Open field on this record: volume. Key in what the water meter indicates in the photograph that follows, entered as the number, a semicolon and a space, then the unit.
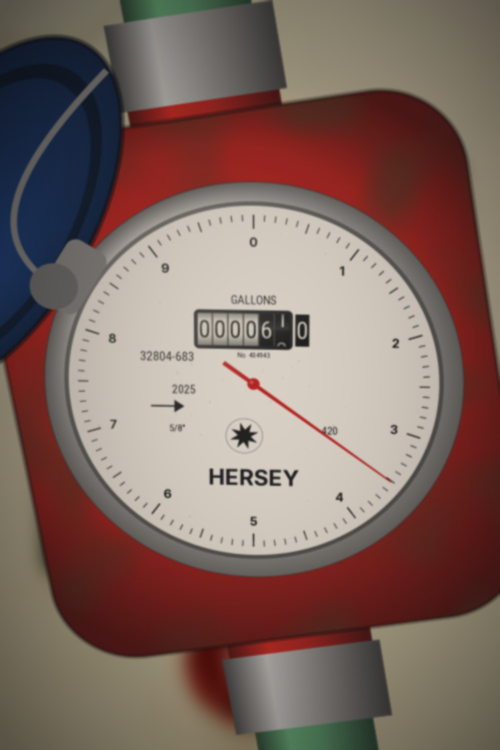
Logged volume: 613.5; gal
